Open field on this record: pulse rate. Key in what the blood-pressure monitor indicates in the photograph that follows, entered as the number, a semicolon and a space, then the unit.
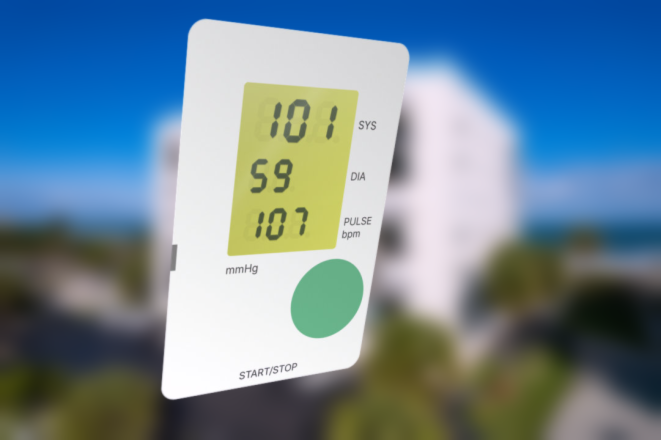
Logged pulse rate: 107; bpm
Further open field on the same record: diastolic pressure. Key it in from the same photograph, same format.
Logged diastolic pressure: 59; mmHg
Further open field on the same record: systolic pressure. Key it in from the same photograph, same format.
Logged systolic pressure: 101; mmHg
